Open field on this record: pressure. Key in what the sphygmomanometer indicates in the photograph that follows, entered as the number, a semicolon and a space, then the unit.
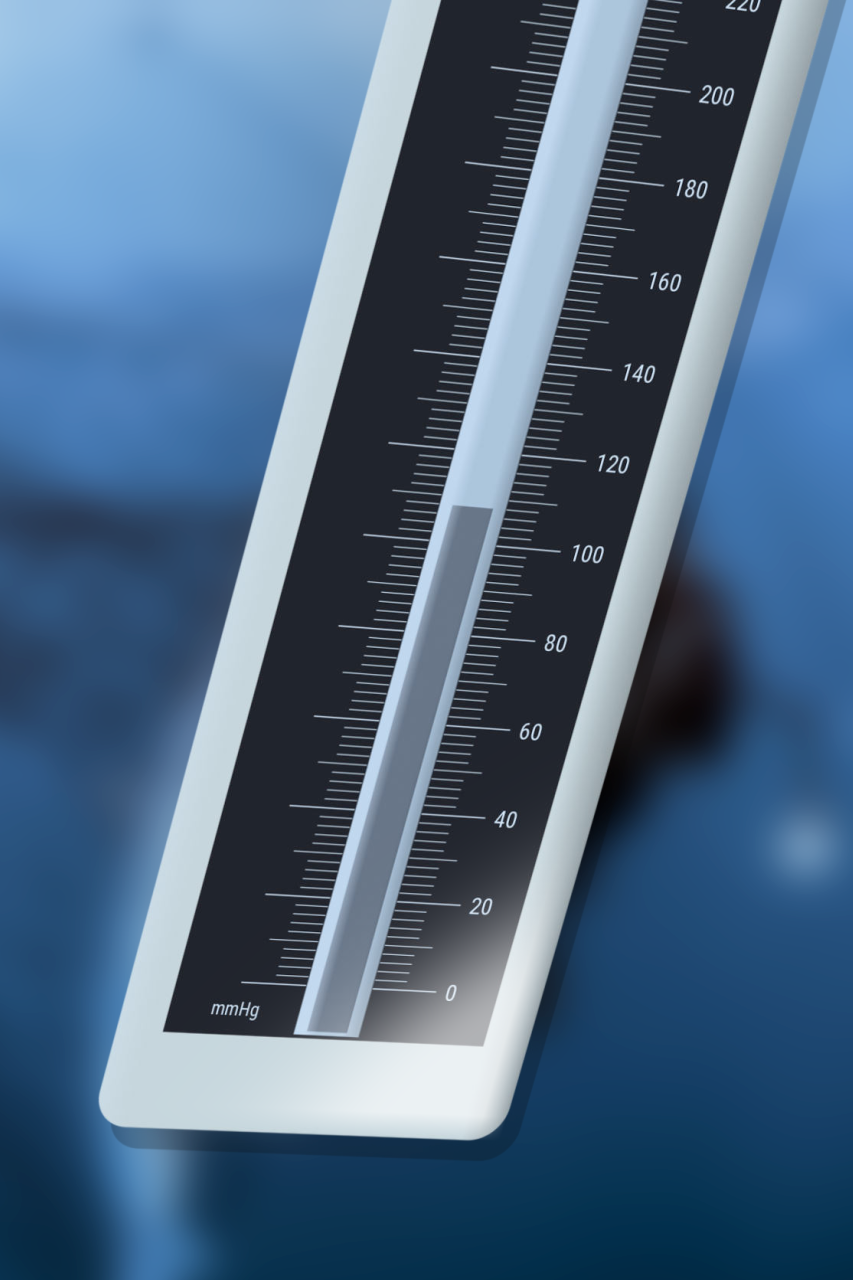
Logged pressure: 108; mmHg
